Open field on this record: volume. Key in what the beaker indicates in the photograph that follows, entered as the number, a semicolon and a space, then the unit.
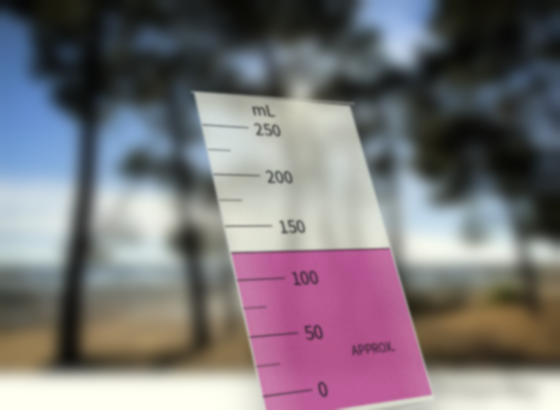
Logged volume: 125; mL
